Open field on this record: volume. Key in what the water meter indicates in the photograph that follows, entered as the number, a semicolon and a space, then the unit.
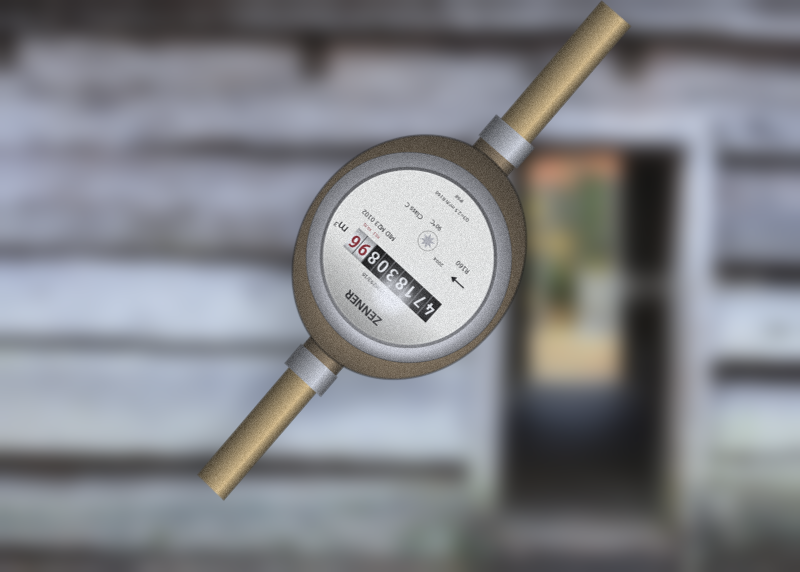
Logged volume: 4718308.96; m³
